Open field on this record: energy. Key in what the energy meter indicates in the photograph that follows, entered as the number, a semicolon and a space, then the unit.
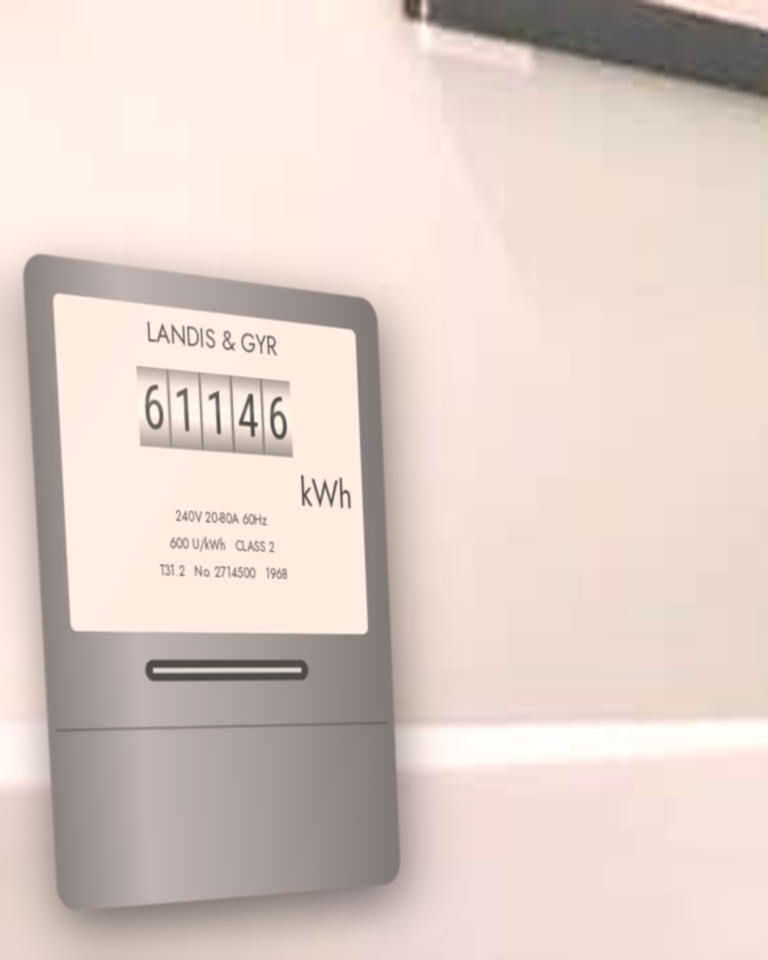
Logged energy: 61146; kWh
